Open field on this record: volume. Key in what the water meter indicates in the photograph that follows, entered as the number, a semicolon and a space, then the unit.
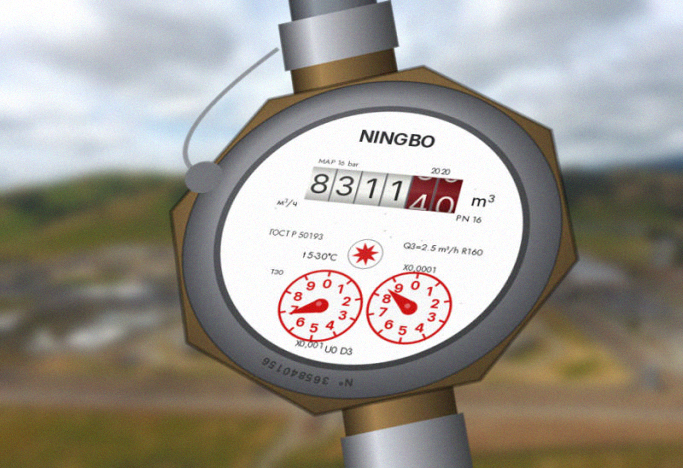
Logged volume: 8311.3968; m³
